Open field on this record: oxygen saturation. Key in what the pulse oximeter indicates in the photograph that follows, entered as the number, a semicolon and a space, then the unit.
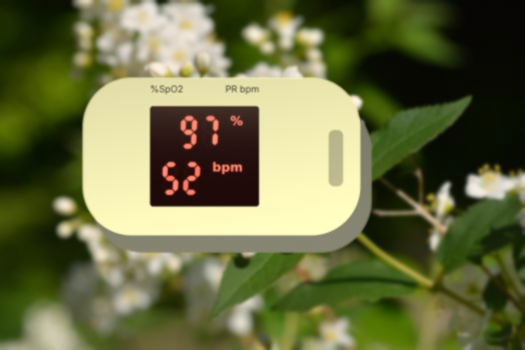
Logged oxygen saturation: 97; %
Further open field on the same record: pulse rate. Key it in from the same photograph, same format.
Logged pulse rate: 52; bpm
